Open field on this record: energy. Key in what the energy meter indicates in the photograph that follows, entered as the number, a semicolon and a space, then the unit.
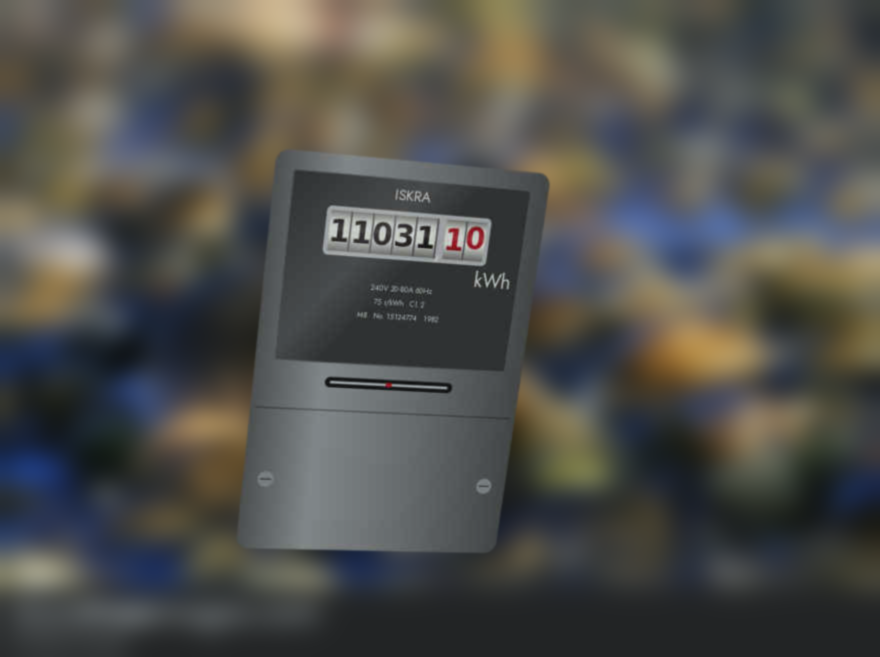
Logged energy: 11031.10; kWh
